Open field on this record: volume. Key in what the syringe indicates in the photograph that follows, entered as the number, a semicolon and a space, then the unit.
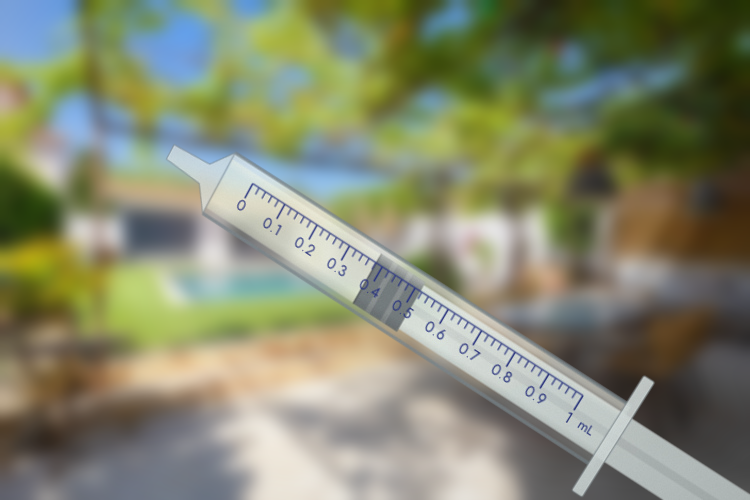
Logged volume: 0.38; mL
